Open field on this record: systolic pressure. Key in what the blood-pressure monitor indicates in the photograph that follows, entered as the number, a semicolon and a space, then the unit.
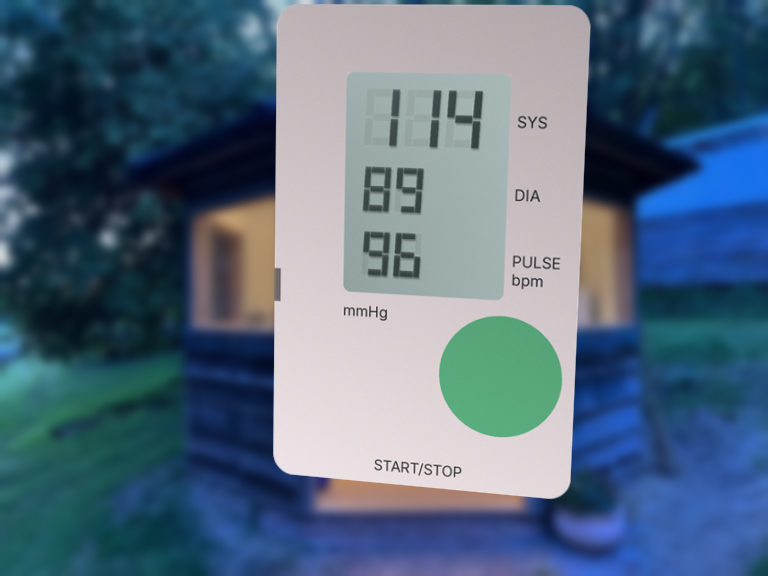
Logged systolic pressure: 114; mmHg
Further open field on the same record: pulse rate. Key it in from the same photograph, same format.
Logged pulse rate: 96; bpm
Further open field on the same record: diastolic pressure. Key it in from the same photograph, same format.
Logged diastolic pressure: 89; mmHg
